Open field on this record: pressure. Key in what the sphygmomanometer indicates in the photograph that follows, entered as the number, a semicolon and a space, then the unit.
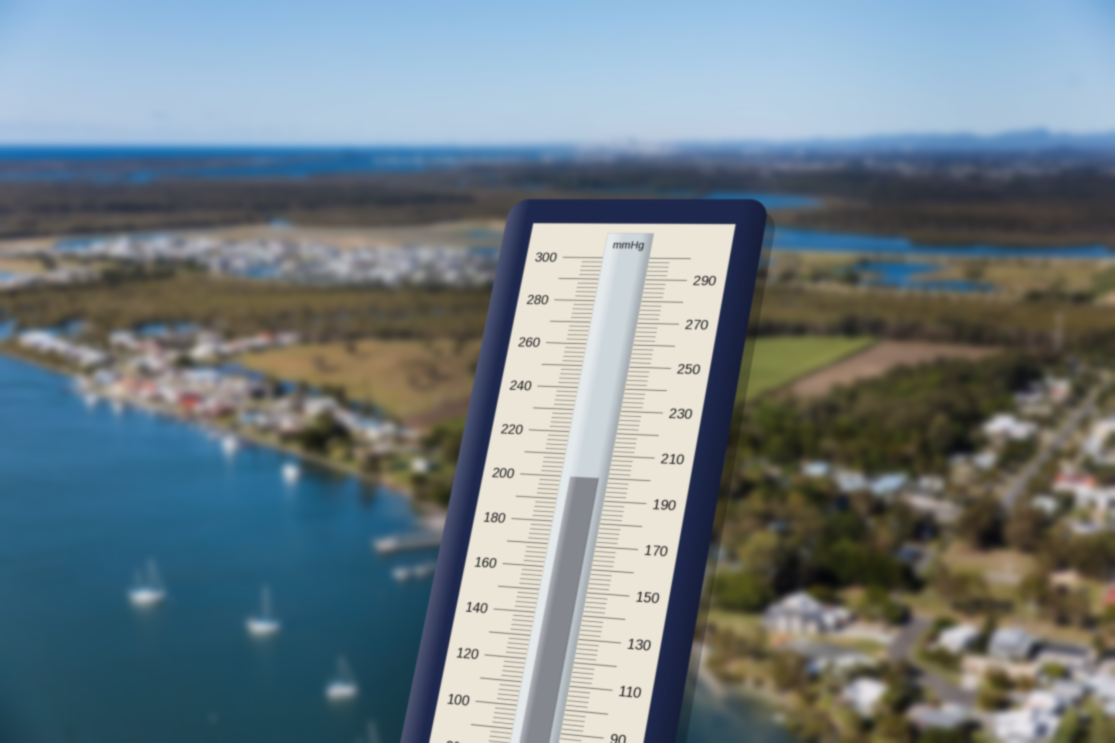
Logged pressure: 200; mmHg
